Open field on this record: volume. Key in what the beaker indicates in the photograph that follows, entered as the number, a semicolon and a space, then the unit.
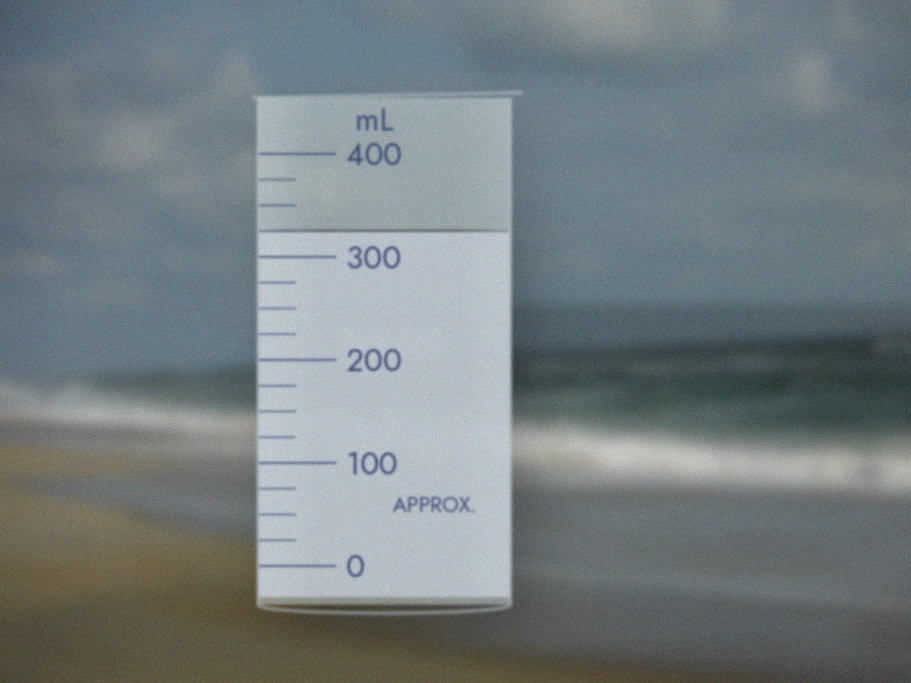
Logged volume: 325; mL
